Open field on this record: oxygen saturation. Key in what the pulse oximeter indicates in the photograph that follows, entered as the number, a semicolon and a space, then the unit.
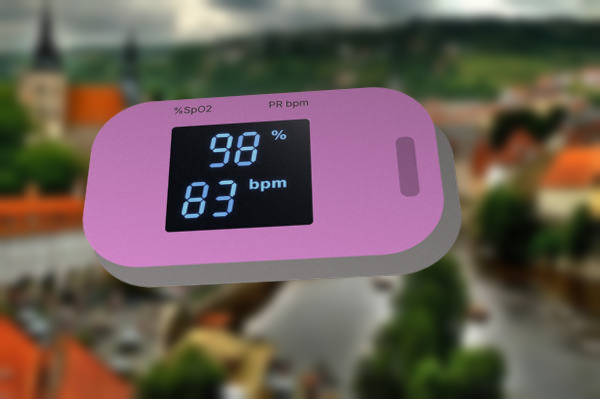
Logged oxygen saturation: 98; %
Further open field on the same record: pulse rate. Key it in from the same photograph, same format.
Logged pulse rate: 83; bpm
